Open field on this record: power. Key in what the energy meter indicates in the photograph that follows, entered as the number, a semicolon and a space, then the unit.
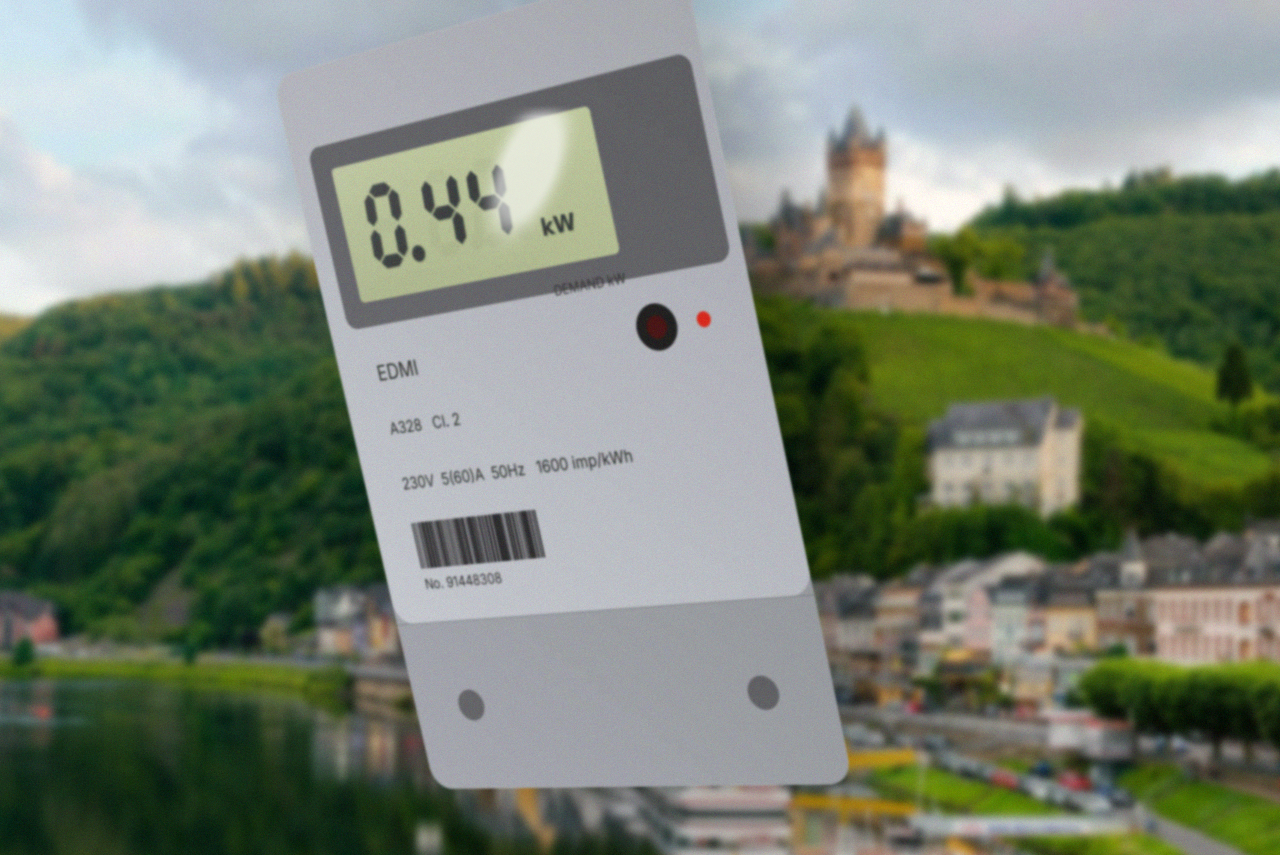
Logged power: 0.44; kW
